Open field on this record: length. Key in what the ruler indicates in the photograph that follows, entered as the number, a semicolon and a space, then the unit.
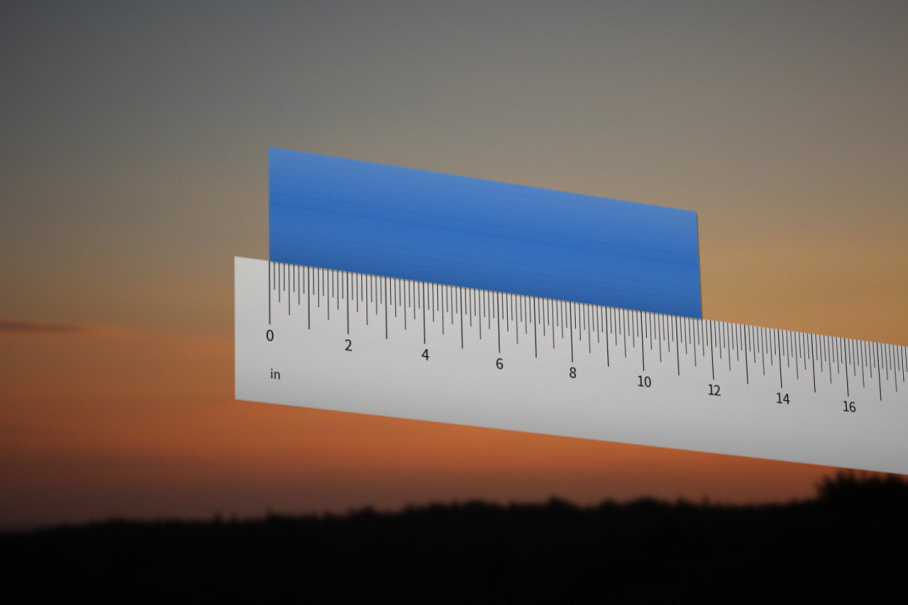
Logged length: 11.75; in
